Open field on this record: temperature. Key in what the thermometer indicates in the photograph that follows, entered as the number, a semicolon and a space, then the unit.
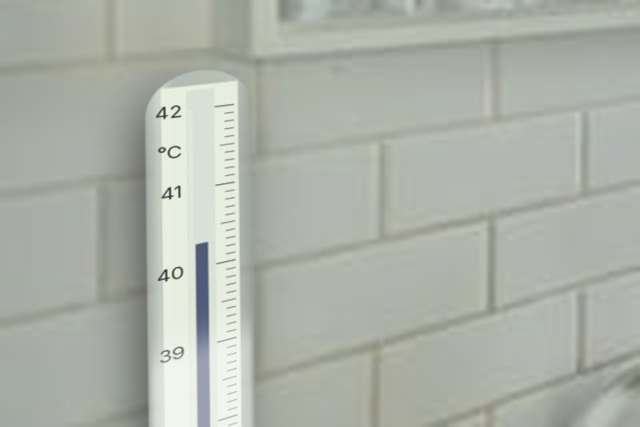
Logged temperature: 40.3; °C
